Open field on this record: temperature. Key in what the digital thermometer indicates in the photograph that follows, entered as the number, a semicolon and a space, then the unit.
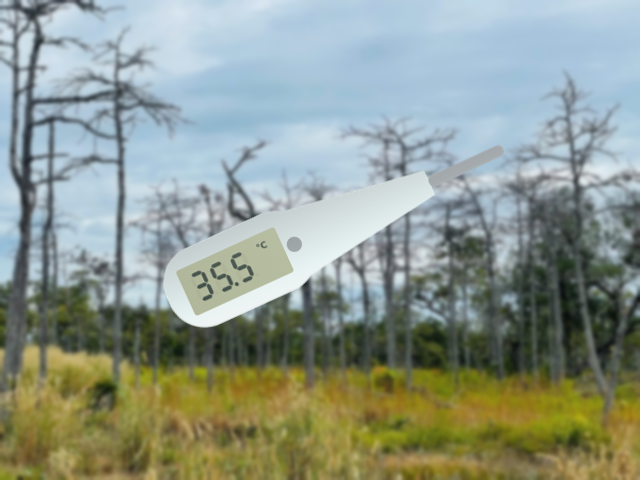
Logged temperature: 35.5; °C
